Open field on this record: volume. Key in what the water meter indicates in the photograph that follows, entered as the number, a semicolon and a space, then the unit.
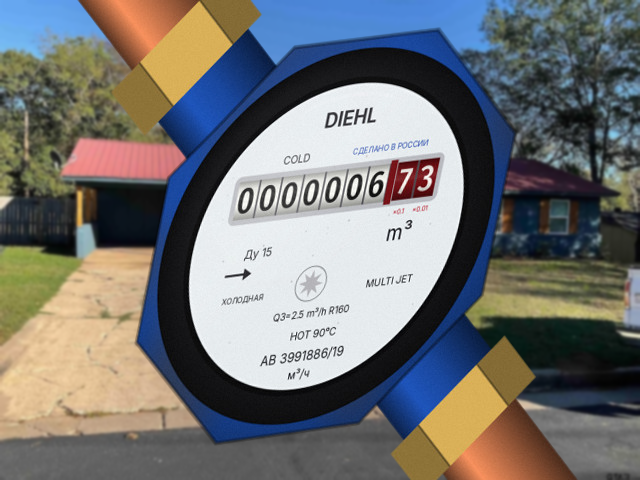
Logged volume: 6.73; m³
